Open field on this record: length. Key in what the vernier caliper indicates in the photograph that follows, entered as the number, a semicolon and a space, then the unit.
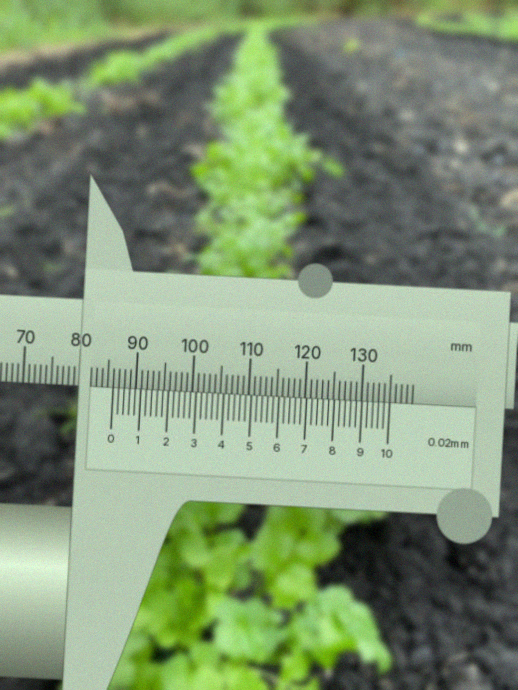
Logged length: 86.0; mm
